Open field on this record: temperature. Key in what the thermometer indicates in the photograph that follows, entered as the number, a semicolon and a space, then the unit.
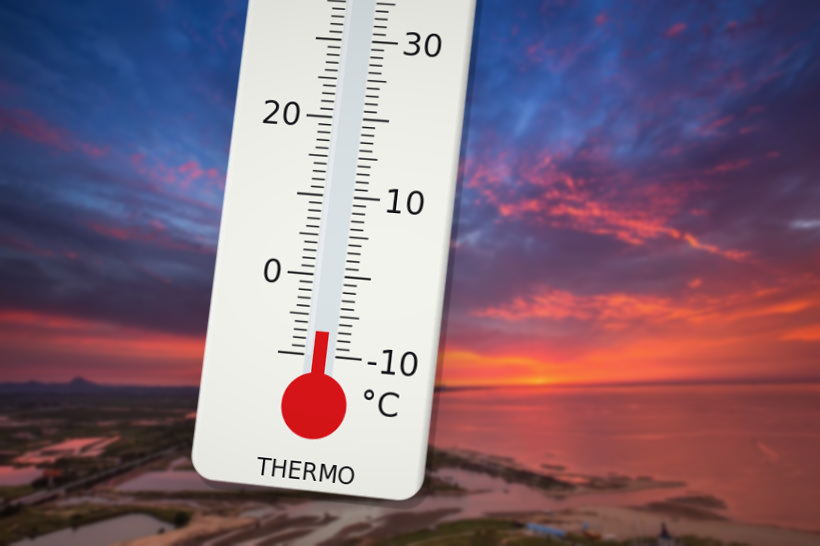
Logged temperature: -7; °C
